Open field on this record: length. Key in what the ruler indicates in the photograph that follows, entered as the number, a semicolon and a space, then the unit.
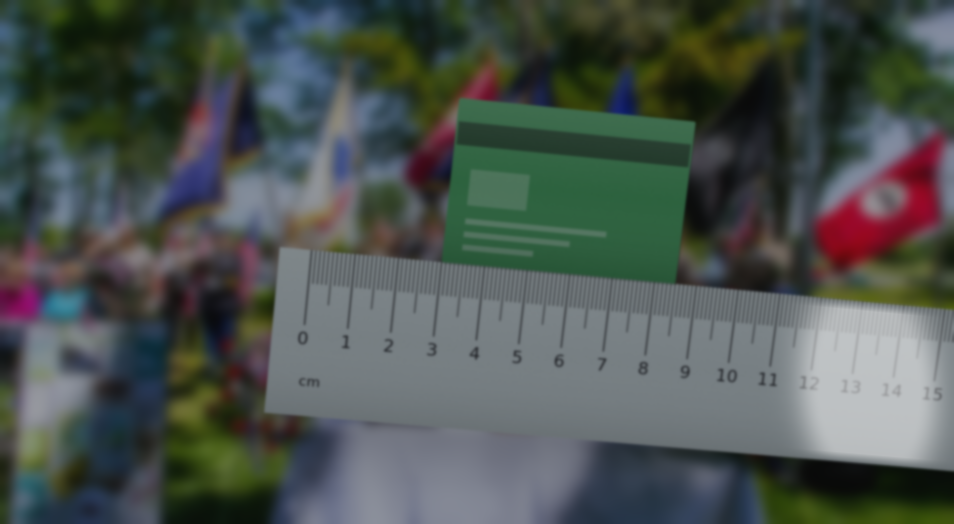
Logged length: 5.5; cm
